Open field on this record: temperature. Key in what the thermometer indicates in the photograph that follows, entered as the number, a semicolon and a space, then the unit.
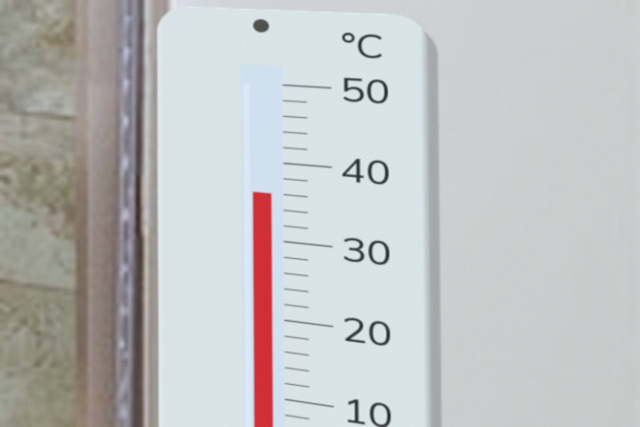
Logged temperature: 36; °C
